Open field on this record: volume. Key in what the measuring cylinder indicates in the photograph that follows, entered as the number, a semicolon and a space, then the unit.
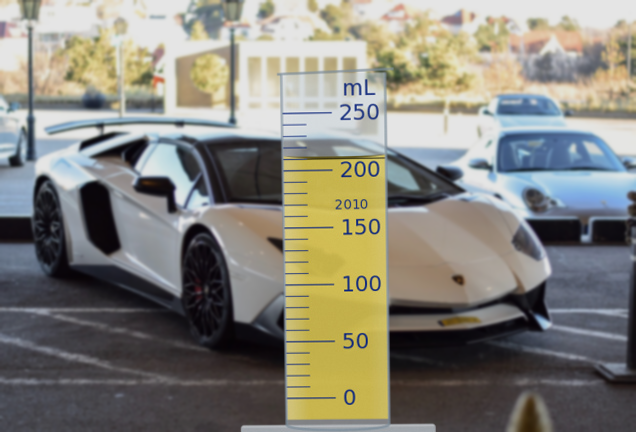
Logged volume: 210; mL
